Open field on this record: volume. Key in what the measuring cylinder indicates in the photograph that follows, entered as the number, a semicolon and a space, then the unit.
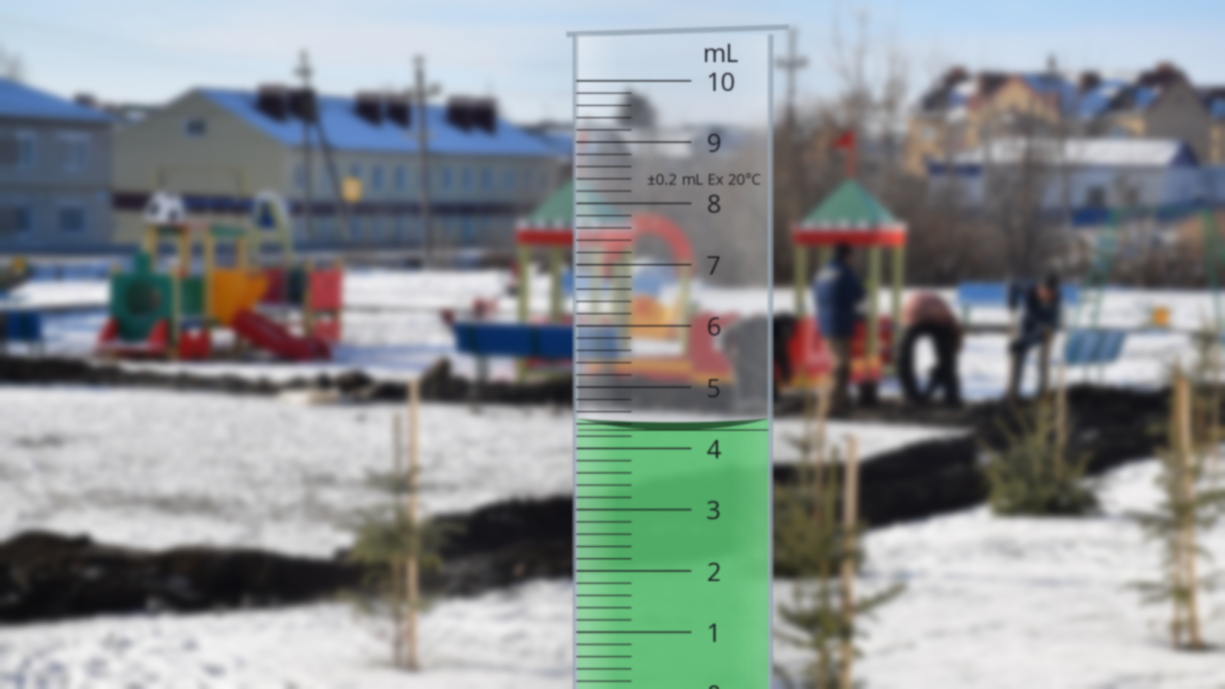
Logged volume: 4.3; mL
